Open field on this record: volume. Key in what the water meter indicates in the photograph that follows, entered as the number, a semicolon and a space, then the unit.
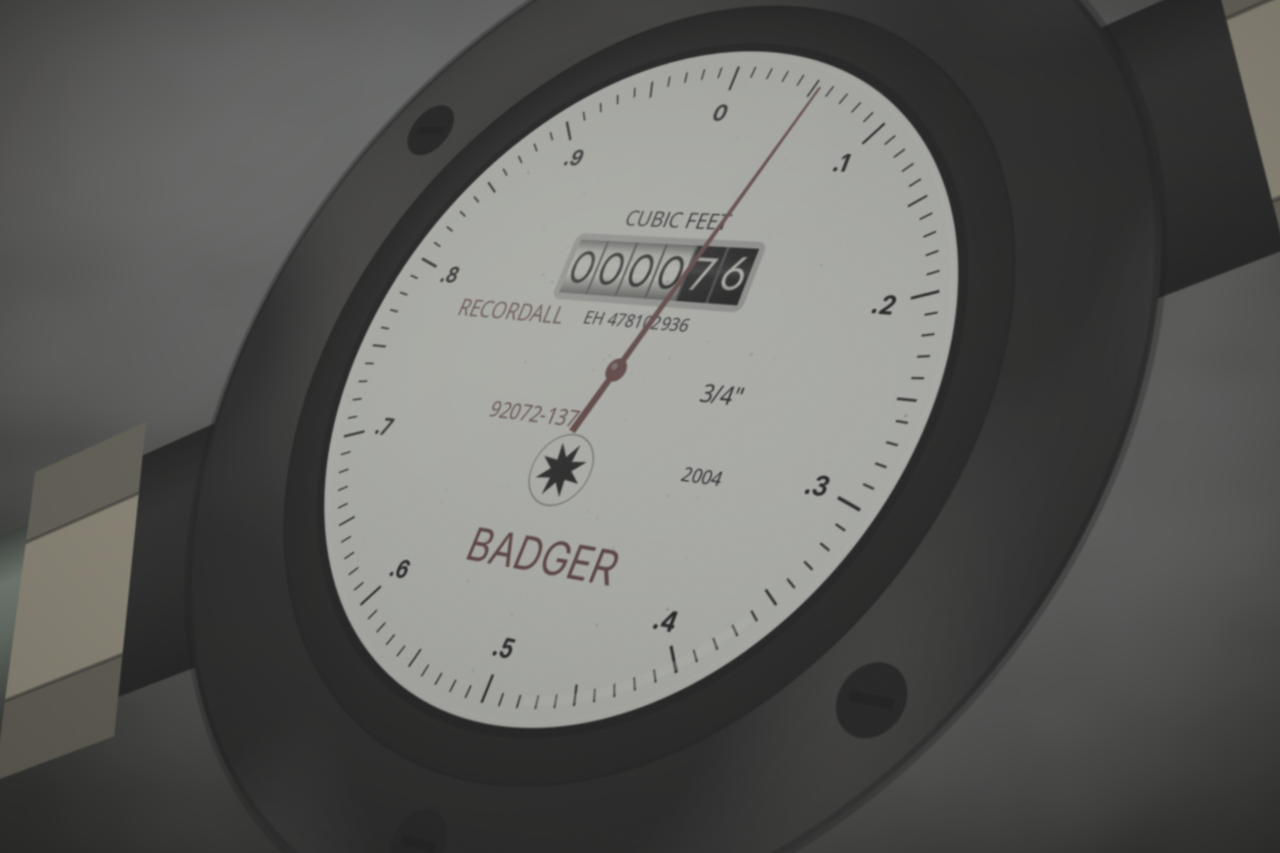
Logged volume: 76.05; ft³
